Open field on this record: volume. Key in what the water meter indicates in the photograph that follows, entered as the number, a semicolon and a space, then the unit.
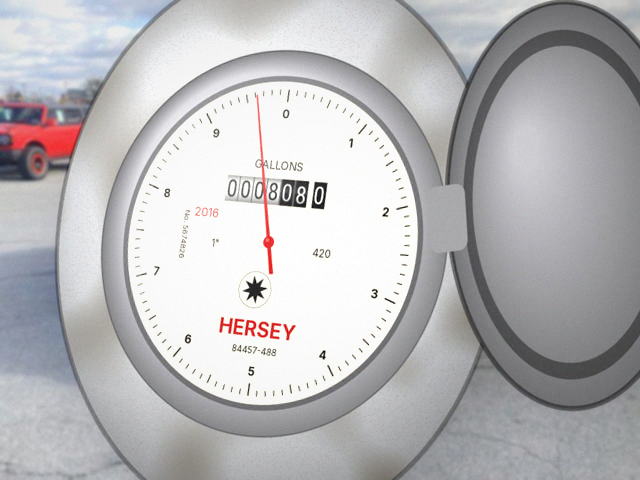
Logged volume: 8079.6; gal
